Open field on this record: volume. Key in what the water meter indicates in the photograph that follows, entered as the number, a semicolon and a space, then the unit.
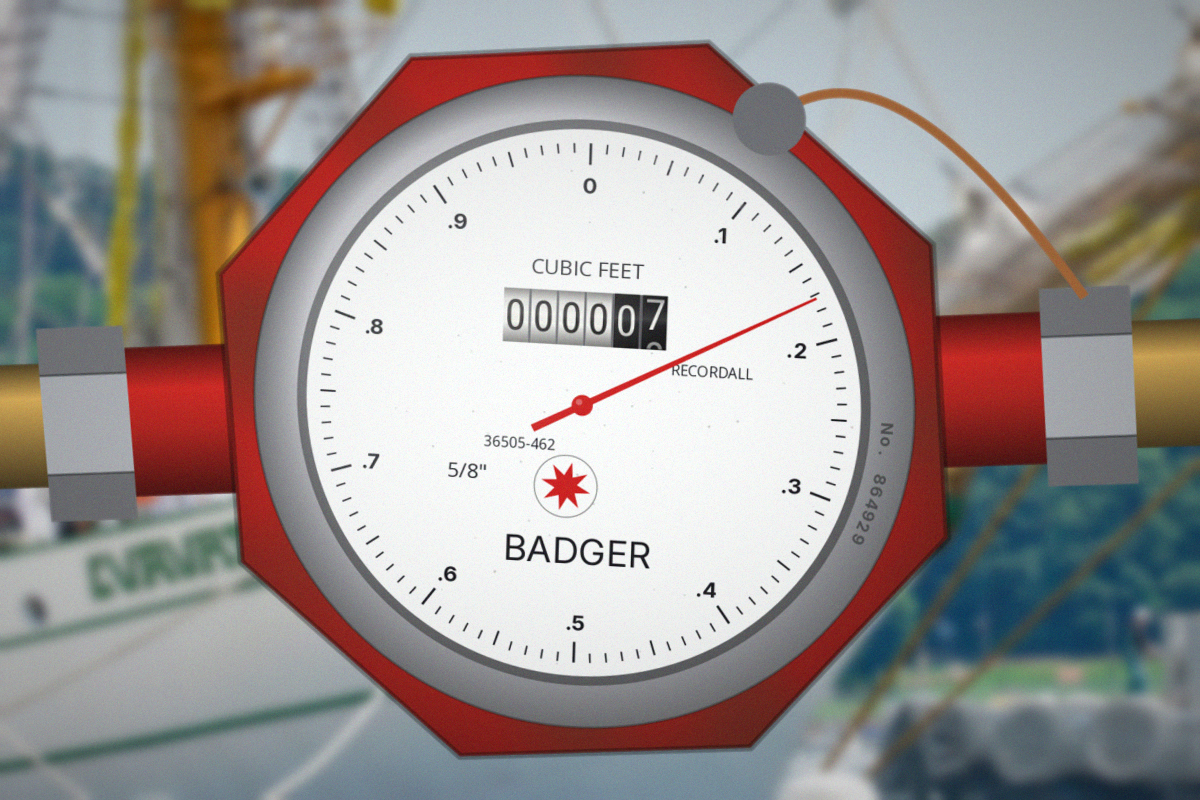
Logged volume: 7.17; ft³
